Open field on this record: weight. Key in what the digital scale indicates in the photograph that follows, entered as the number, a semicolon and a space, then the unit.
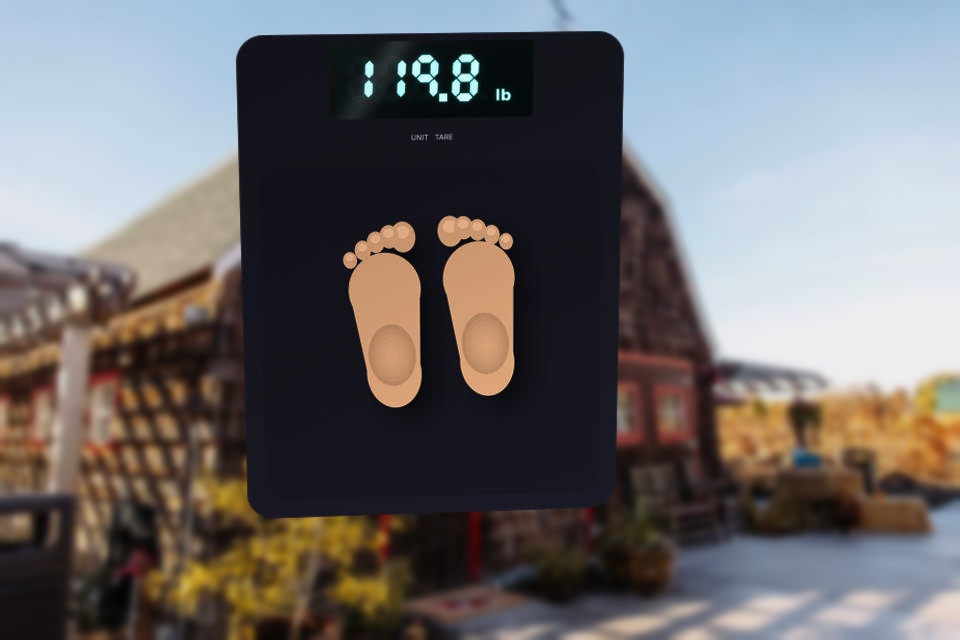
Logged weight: 119.8; lb
